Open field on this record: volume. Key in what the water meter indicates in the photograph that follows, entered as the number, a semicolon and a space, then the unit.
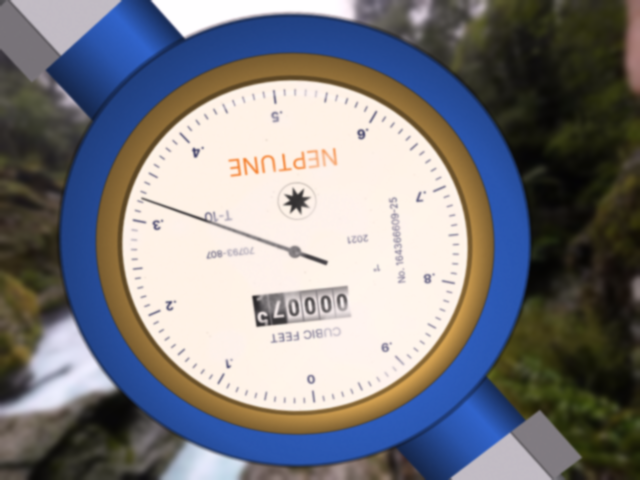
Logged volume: 75.32; ft³
